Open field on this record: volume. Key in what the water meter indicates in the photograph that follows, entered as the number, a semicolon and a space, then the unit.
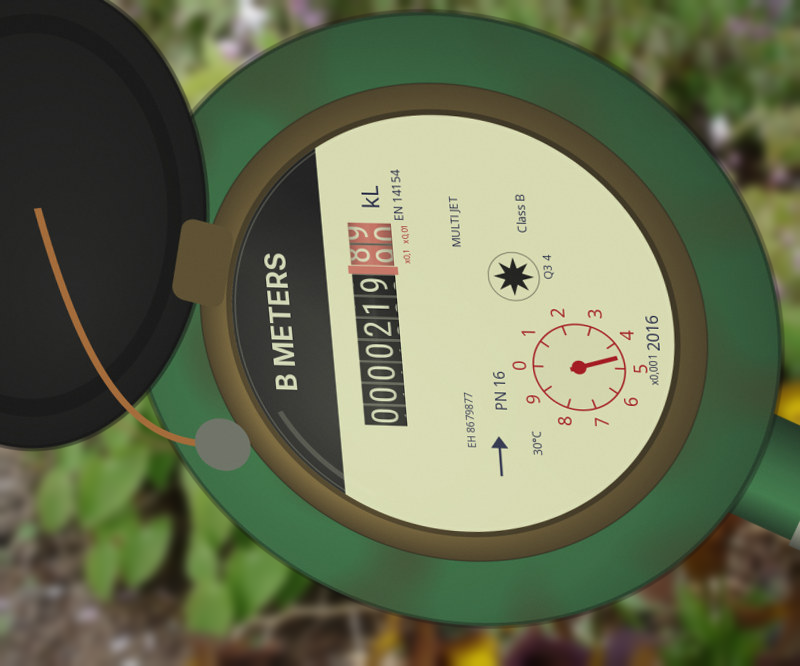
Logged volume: 219.894; kL
